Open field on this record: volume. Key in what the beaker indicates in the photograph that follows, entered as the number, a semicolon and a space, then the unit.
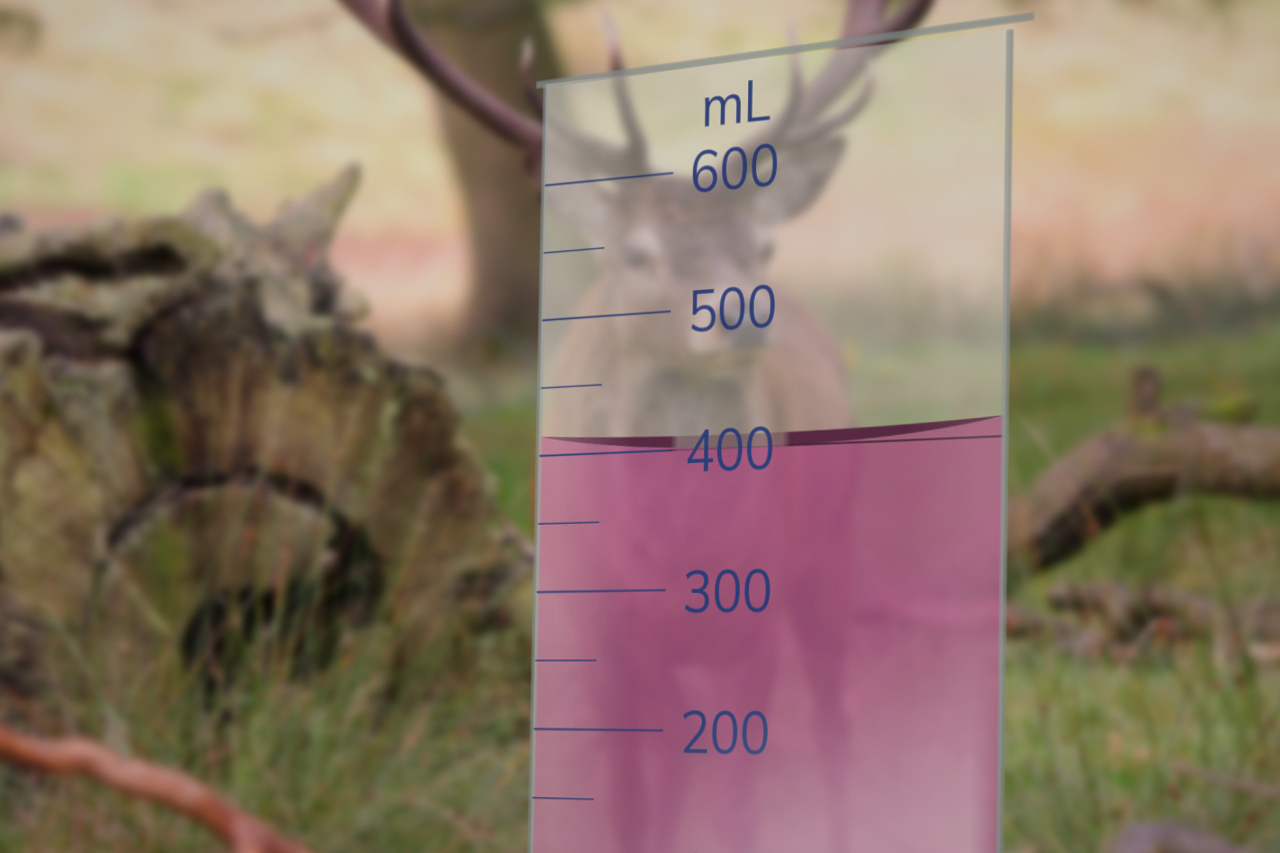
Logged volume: 400; mL
